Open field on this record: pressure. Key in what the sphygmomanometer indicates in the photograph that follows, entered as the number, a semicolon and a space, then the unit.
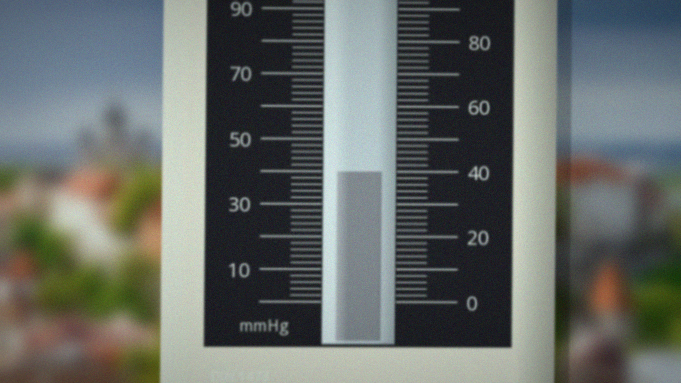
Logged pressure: 40; mmHg
